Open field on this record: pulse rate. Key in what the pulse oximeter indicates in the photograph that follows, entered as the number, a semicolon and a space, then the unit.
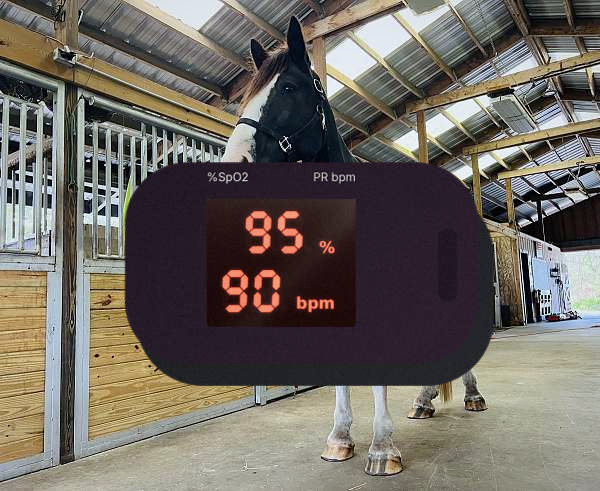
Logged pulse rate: 90; bpm
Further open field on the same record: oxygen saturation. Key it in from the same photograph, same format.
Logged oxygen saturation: 95; %
